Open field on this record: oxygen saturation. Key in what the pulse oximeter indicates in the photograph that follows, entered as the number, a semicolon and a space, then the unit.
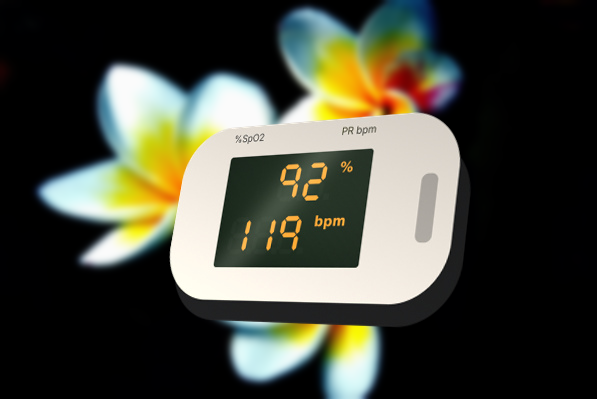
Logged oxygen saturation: 92; %
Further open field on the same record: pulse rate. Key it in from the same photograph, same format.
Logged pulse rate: 119; bpm
